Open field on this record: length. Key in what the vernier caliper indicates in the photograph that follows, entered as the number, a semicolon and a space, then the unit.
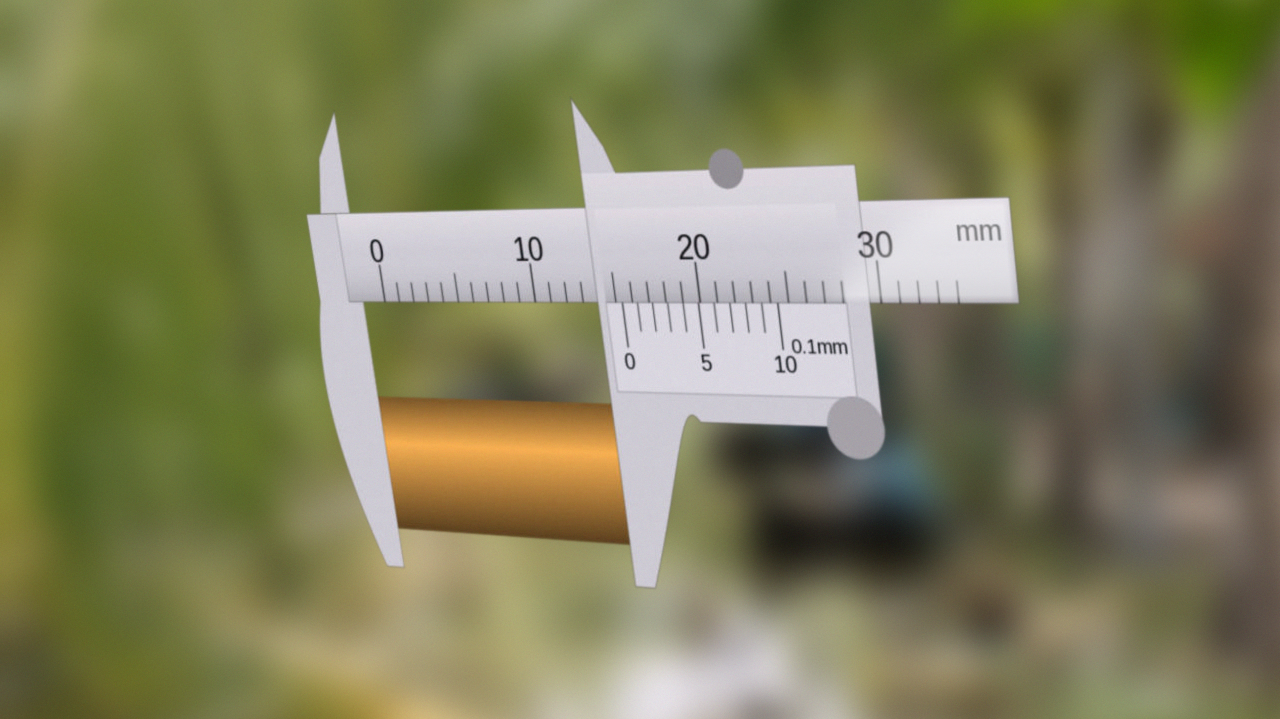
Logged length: 15.4; mm
